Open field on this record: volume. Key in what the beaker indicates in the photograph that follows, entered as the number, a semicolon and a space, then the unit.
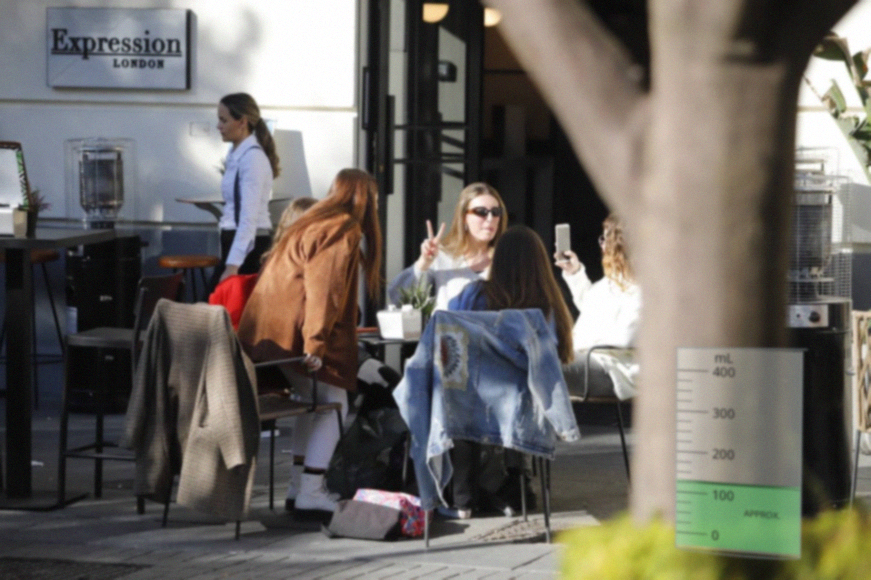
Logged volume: 125; mL
